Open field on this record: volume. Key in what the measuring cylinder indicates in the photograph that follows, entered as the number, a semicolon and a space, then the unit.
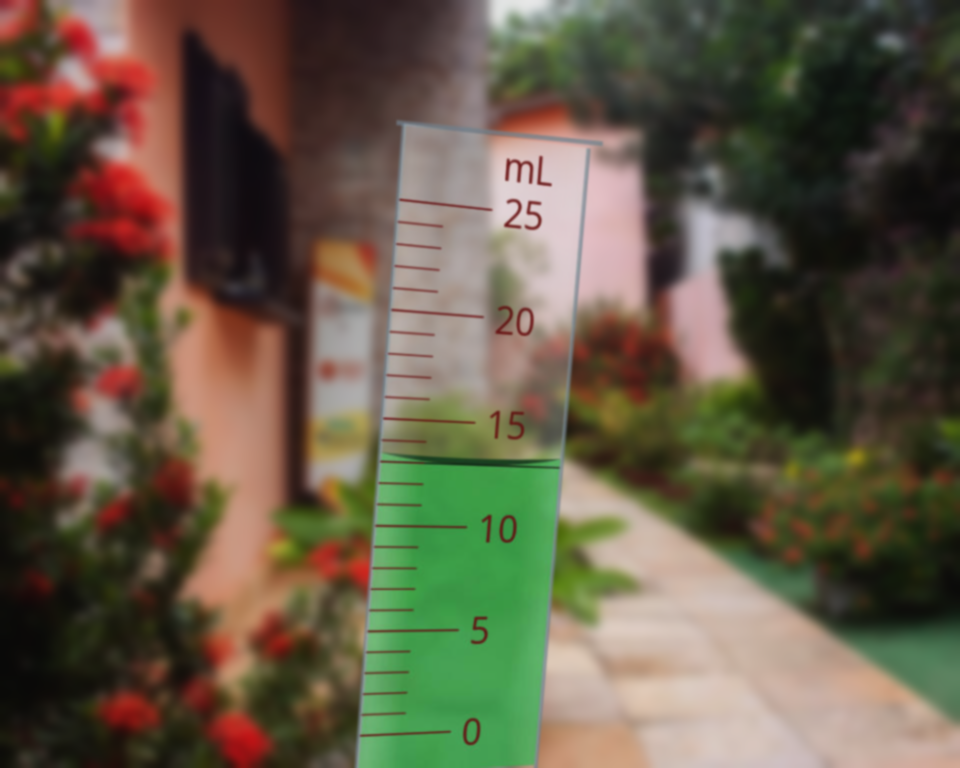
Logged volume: 13; mL
